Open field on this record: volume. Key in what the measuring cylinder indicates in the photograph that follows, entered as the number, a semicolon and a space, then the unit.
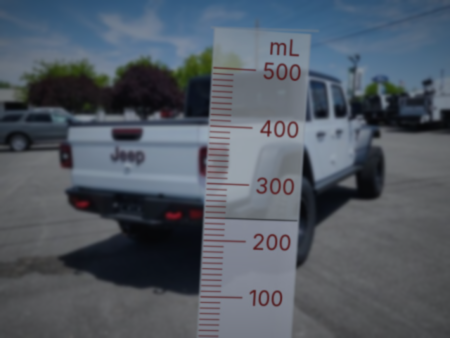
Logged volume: 240; mL
